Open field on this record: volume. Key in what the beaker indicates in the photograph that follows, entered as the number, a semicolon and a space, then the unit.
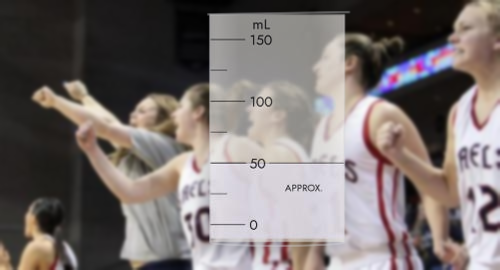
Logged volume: 50; mL
